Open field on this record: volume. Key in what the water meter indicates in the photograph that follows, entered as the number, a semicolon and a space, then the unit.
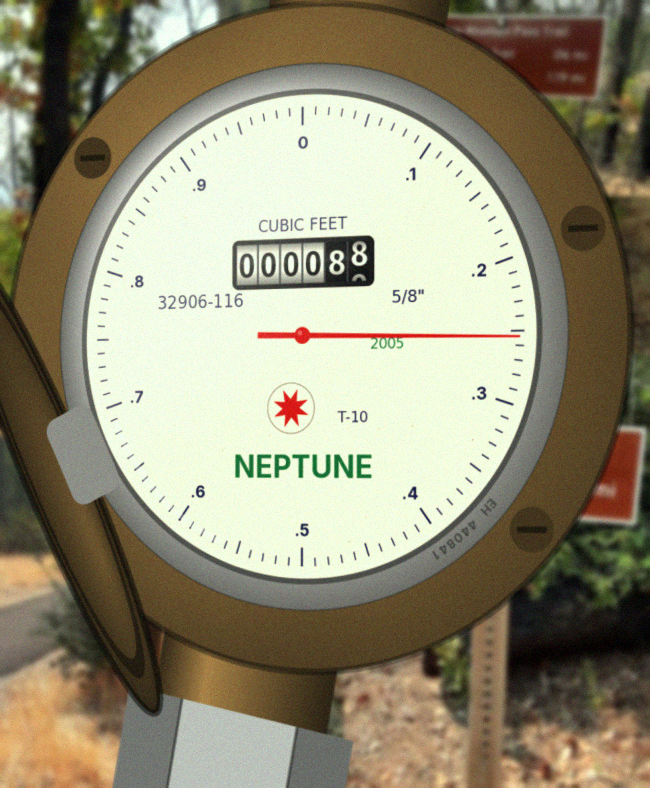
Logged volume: 88.25; ft³
